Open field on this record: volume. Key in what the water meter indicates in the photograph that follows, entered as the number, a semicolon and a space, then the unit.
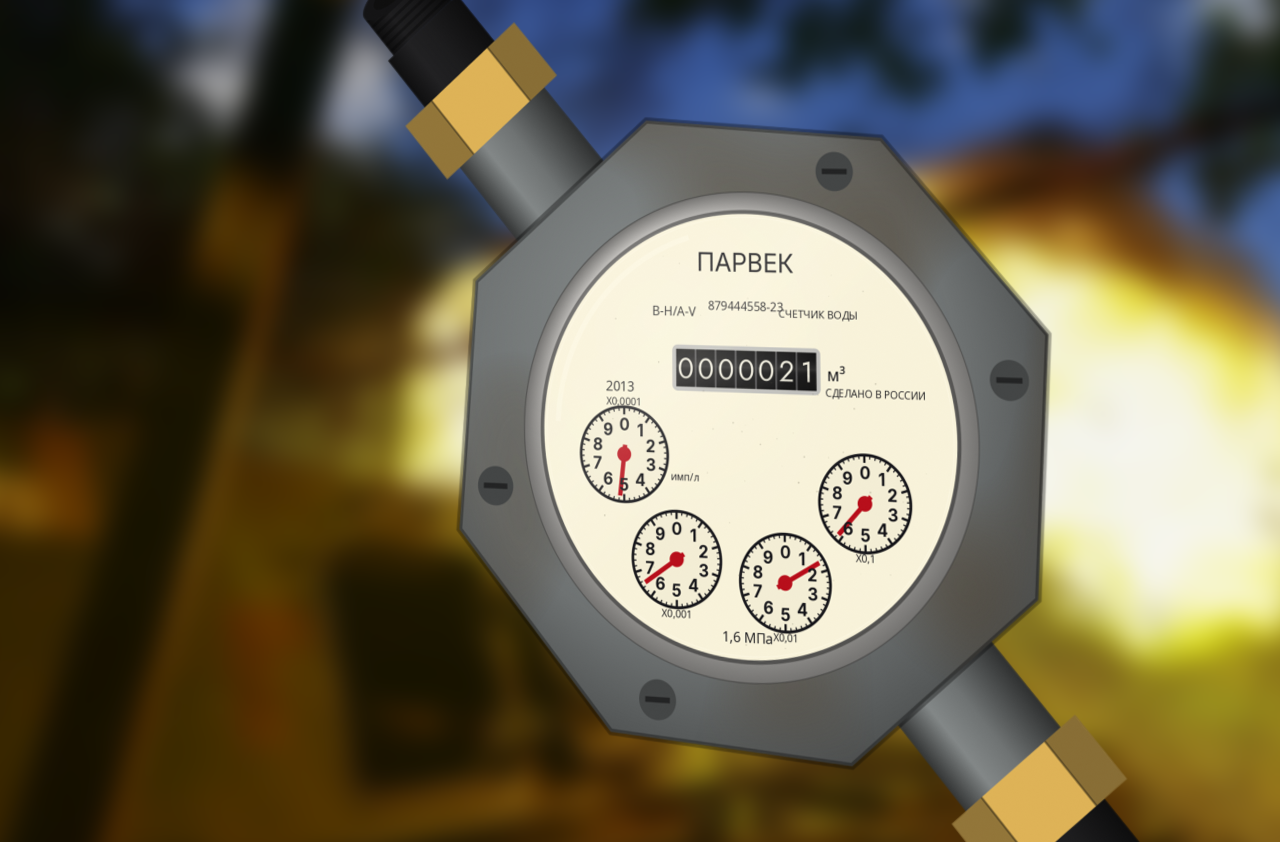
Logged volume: 21.6165; m³
